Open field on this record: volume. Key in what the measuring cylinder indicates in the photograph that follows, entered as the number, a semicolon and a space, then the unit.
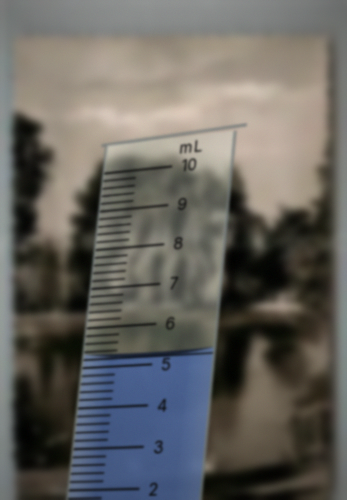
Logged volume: 5.2; mL
